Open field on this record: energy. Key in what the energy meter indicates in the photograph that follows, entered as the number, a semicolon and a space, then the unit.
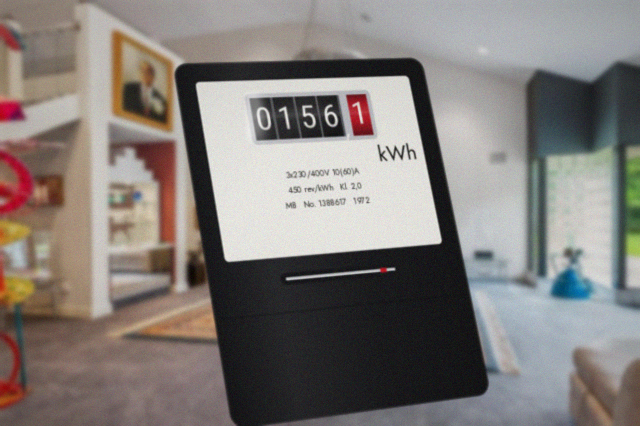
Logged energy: 156.1; kWh
